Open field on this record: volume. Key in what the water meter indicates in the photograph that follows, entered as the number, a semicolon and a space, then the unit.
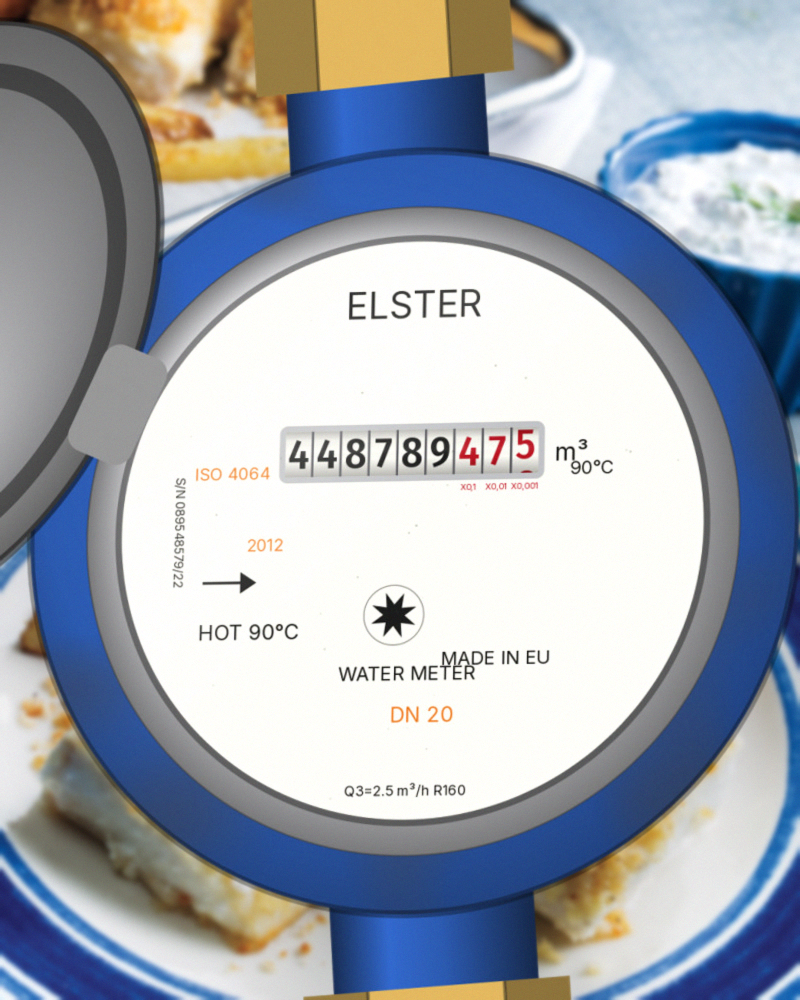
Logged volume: 448789.475; m³
